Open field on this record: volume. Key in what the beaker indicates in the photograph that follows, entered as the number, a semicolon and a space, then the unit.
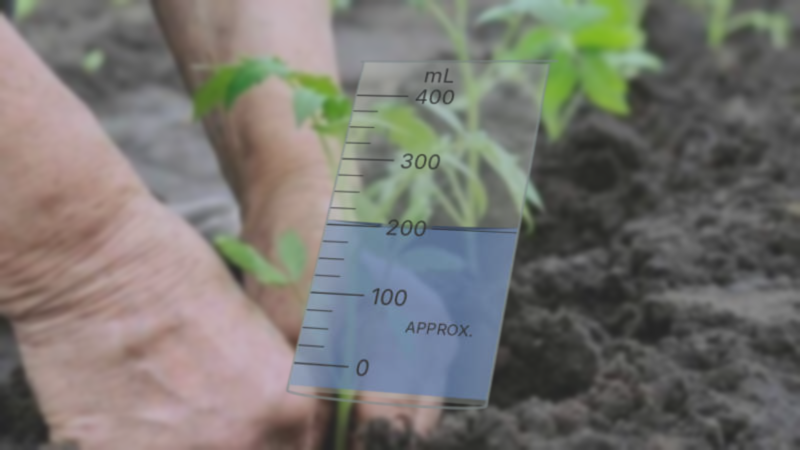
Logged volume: 200; mL
